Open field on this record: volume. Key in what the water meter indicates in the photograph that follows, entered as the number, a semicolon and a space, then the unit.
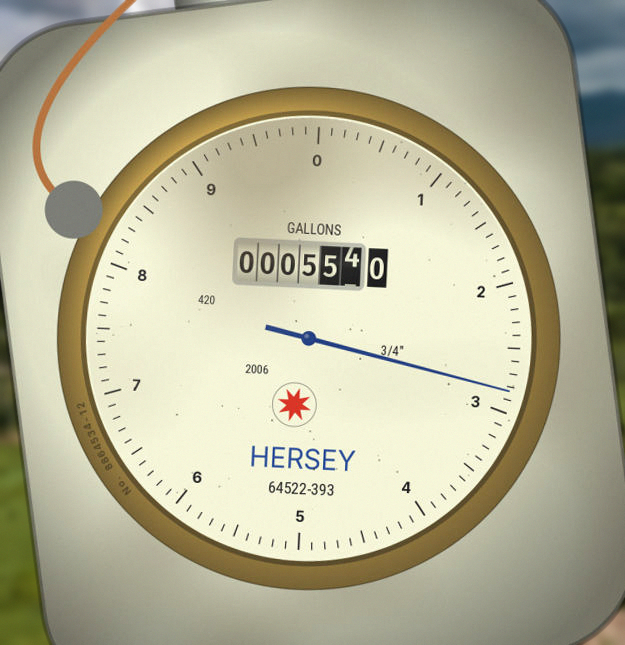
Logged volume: 5542.8; gal
